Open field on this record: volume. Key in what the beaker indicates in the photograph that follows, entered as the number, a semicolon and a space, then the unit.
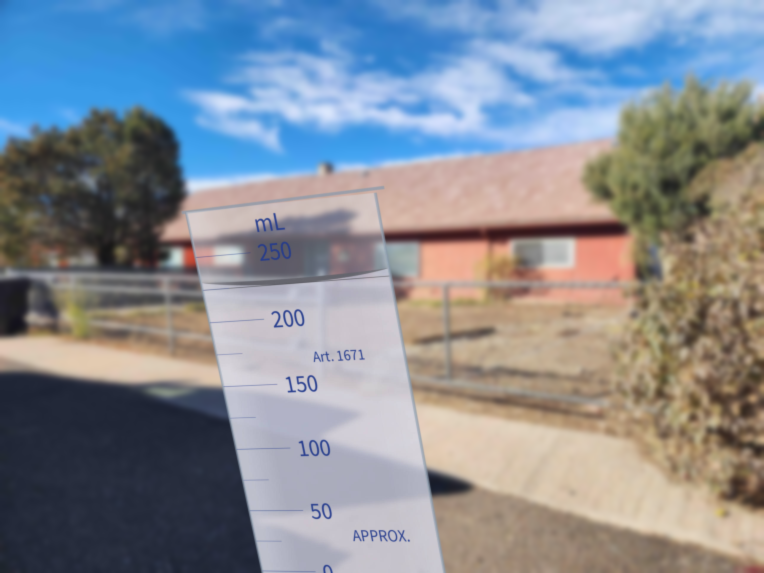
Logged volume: 225; mL
